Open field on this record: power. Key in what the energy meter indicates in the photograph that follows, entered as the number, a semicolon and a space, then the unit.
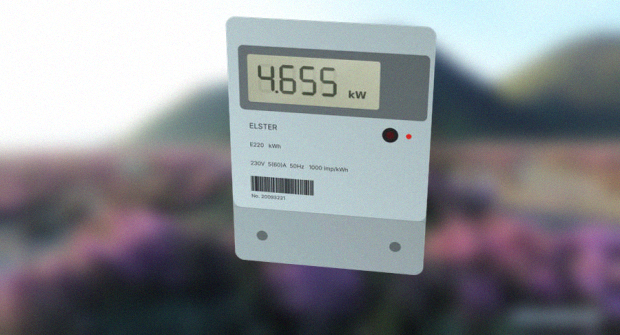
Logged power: 4.655; kW
